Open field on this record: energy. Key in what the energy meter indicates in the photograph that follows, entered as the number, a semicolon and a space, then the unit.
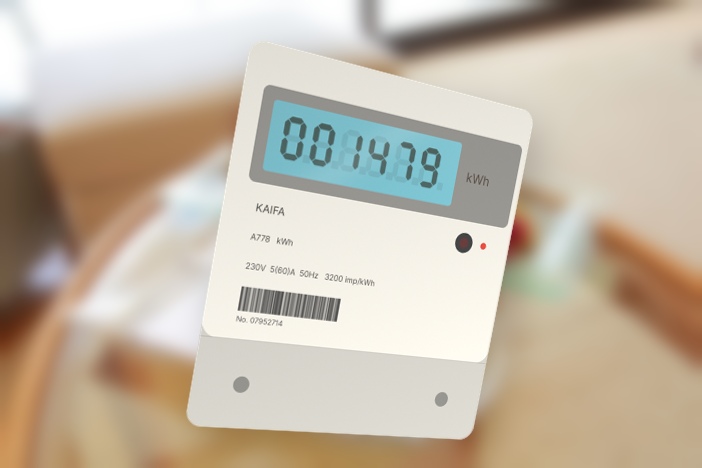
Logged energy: 1479; kWh
